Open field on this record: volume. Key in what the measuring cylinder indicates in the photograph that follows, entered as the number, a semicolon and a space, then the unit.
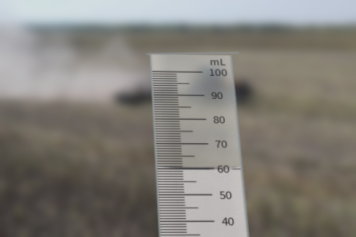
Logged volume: 60; mL
